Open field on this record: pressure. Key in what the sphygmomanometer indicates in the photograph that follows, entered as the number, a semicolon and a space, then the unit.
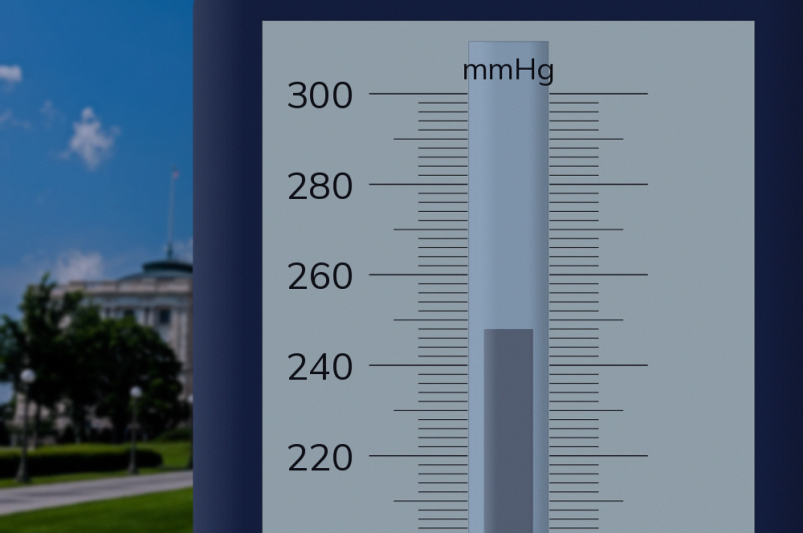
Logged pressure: 248; mmHg
